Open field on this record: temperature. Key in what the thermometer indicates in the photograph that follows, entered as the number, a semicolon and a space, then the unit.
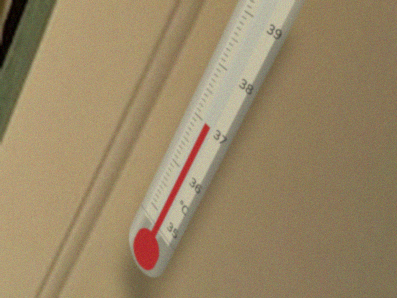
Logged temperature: 37; °C
